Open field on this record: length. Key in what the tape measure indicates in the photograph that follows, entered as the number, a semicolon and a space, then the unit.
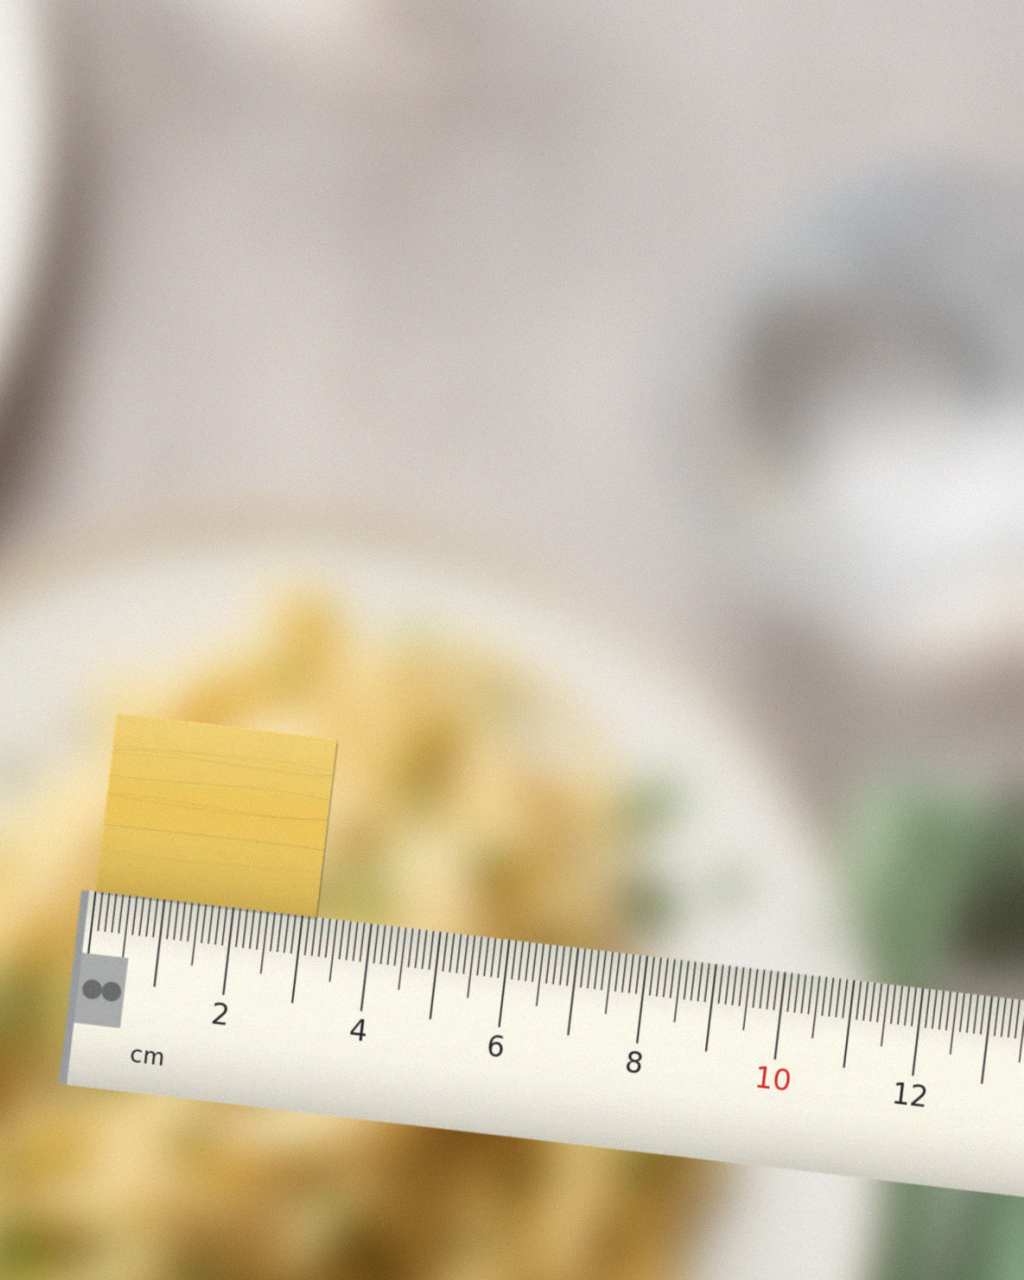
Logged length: 3.2; cm
